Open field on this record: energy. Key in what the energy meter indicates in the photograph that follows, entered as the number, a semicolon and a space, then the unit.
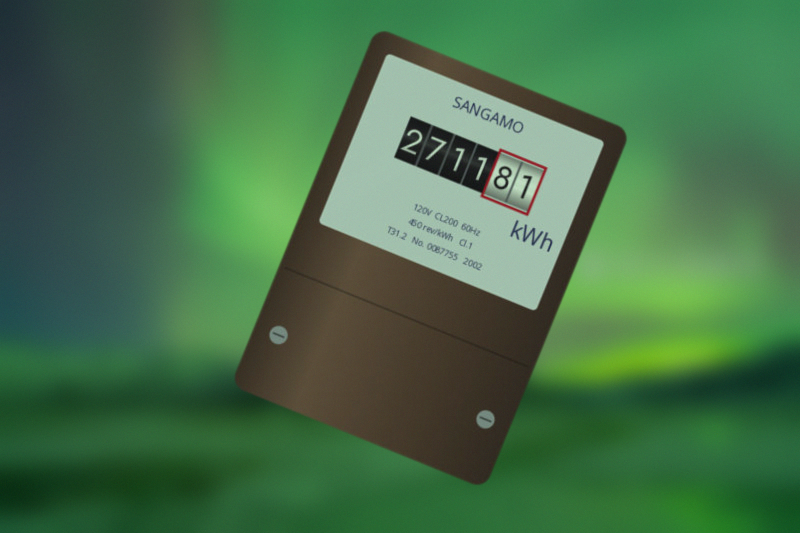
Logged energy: 2711.81; kWh
